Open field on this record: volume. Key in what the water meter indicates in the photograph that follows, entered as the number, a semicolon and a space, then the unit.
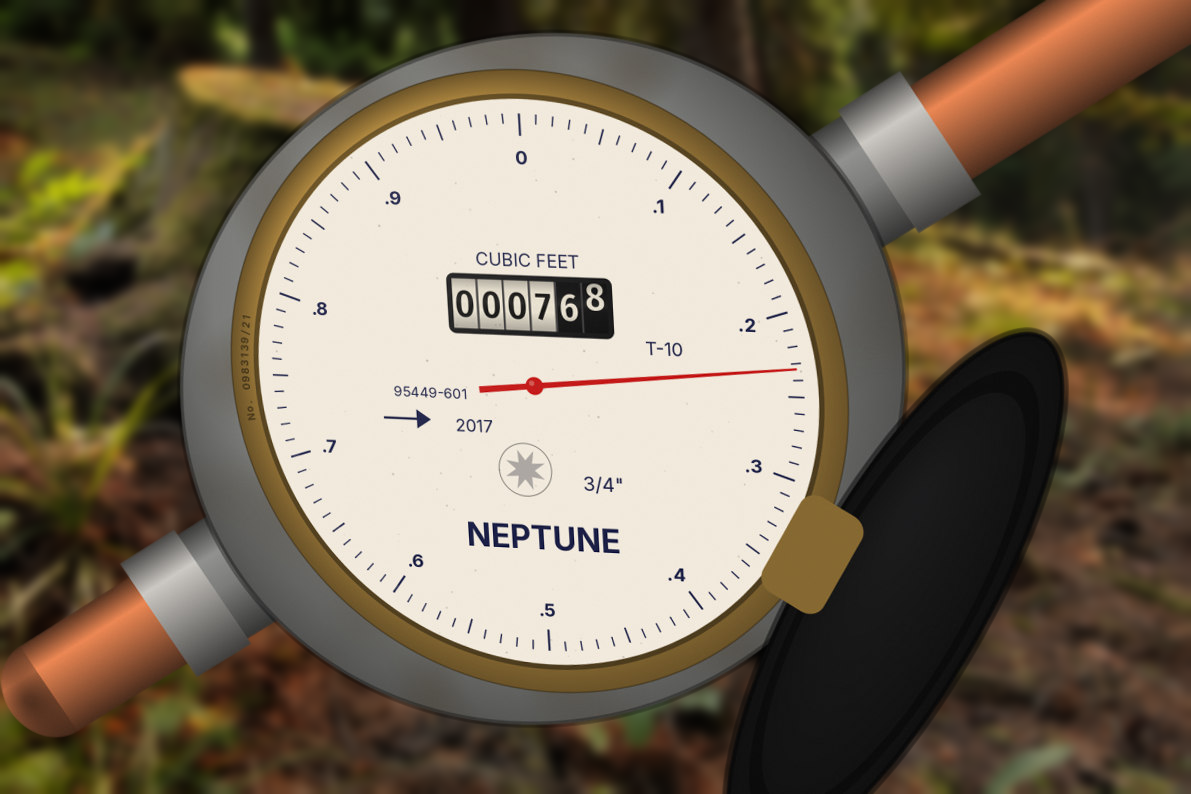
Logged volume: 768.23; ft³
